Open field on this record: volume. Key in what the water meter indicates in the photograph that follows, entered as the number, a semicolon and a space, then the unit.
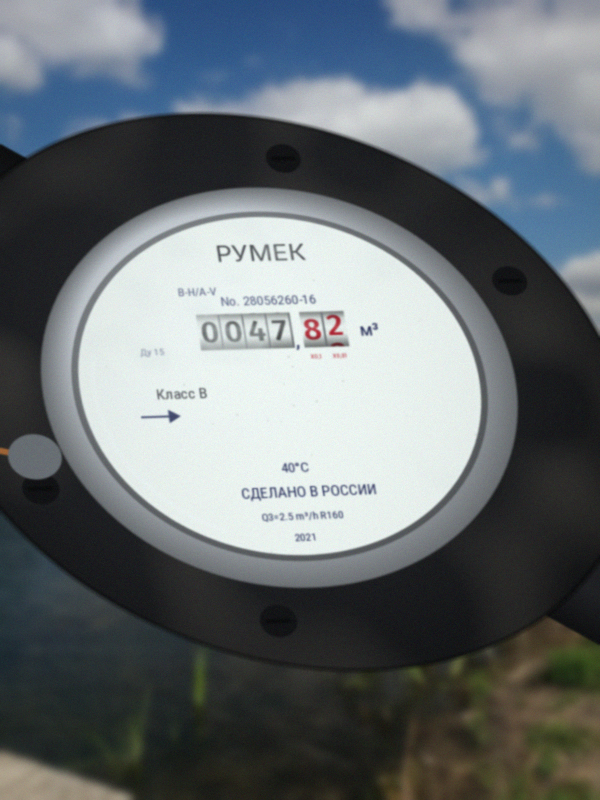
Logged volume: 47.82; m³
